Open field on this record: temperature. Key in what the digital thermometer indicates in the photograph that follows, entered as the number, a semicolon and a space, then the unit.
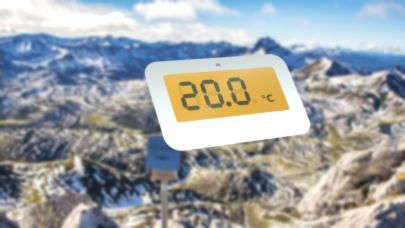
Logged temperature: 20.0; °C
